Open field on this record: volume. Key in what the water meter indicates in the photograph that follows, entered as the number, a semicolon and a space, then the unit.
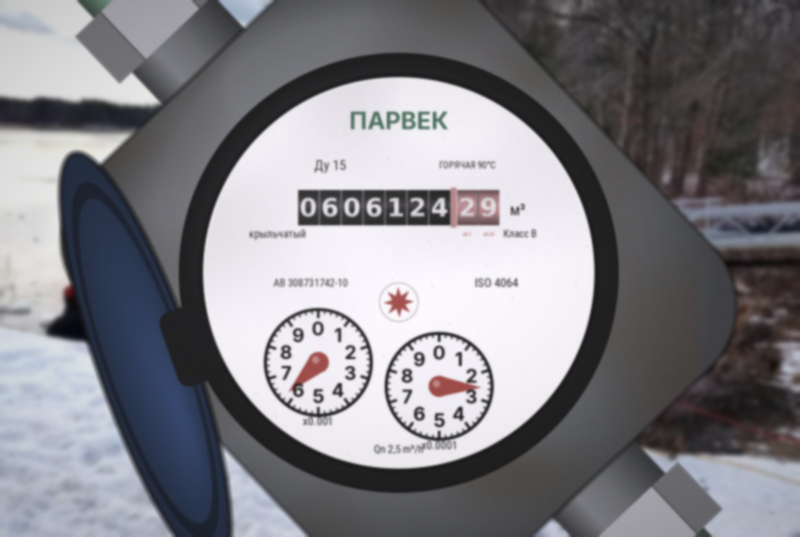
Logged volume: 606124.2962; m³
